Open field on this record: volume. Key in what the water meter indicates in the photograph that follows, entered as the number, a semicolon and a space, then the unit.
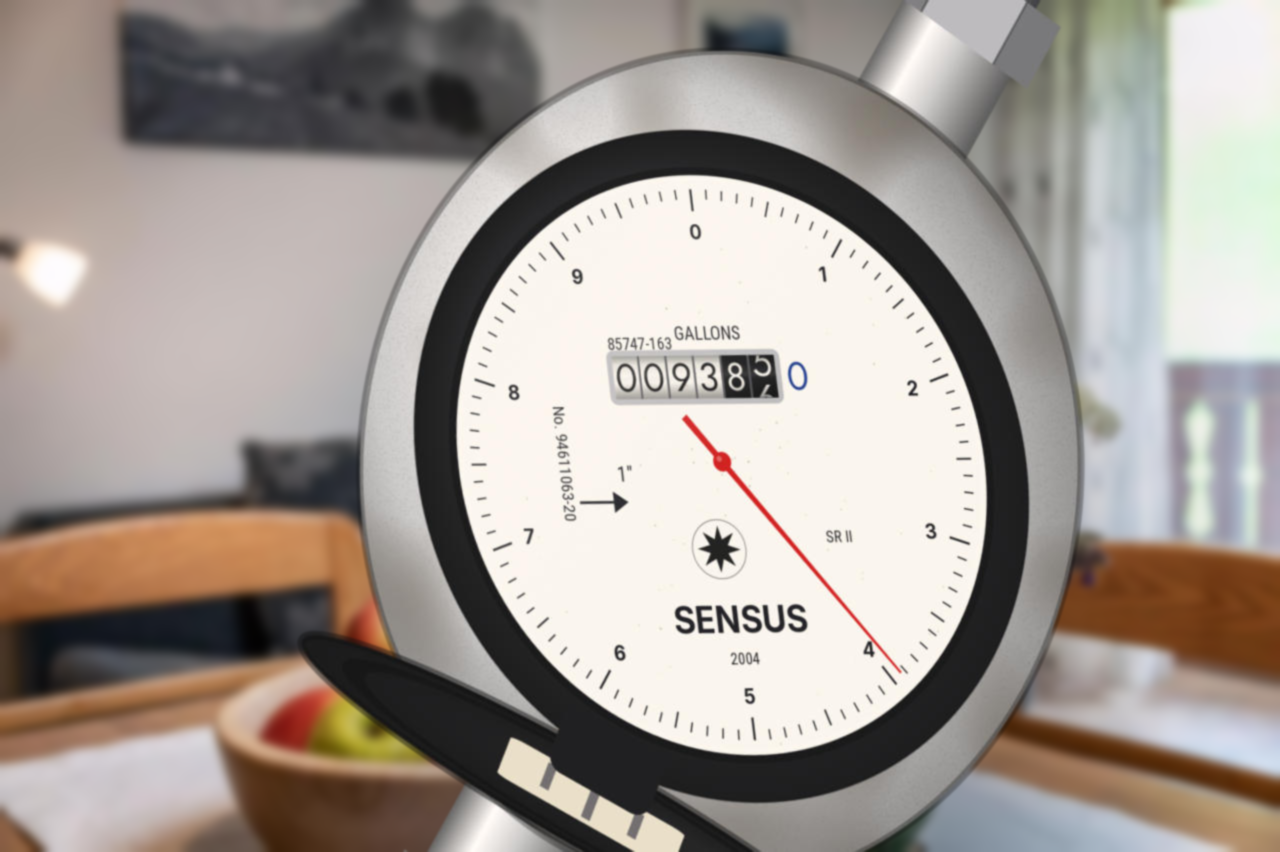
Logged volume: 93853.9; gal
